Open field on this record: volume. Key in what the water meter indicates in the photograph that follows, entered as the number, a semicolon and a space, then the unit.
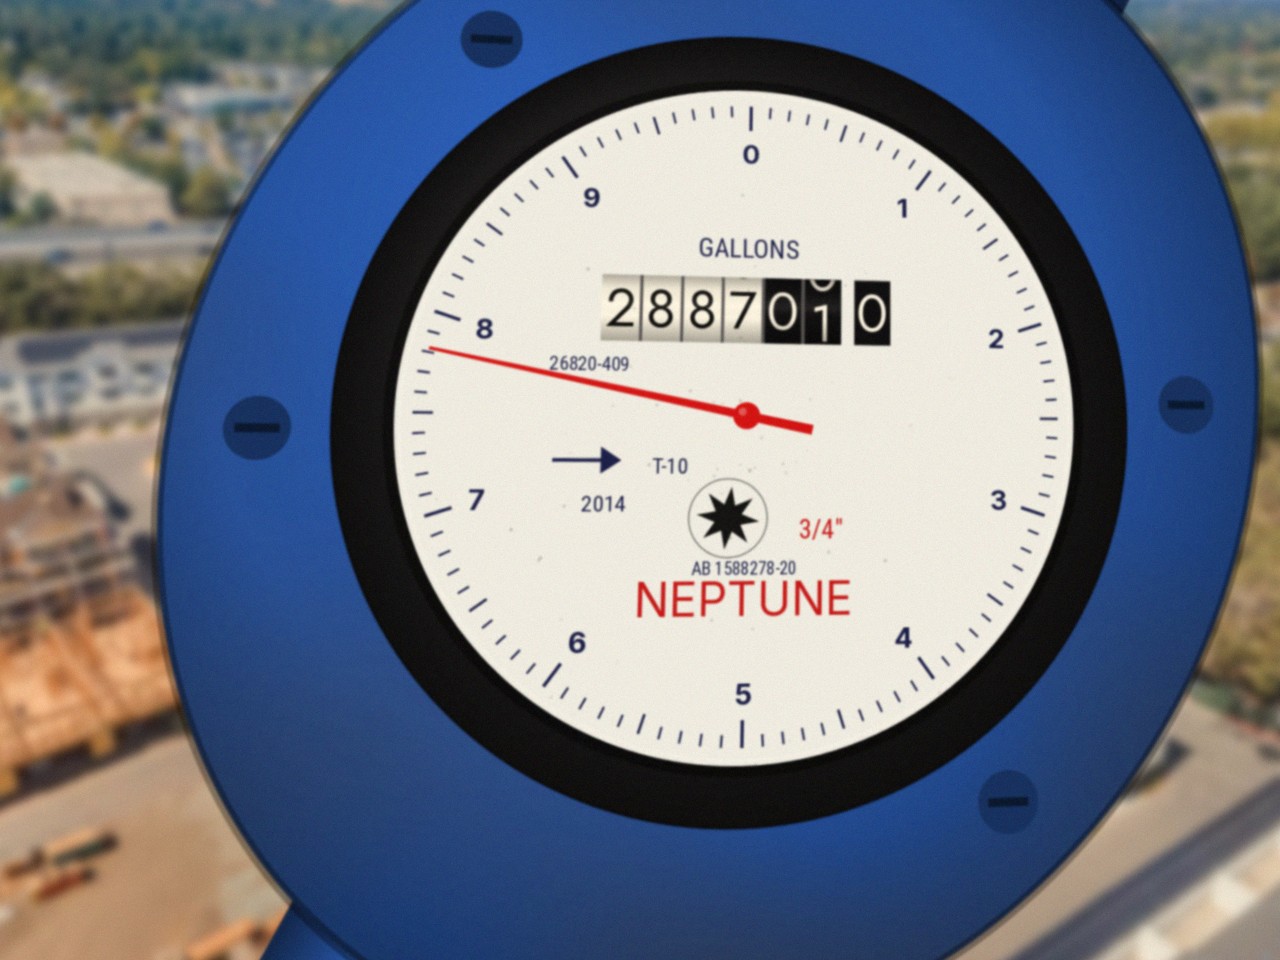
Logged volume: 2887007.8; gal
